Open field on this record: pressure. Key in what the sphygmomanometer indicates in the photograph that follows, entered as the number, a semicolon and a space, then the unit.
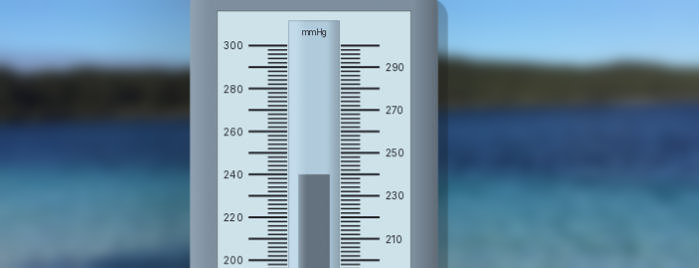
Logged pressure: 240; mmHg
